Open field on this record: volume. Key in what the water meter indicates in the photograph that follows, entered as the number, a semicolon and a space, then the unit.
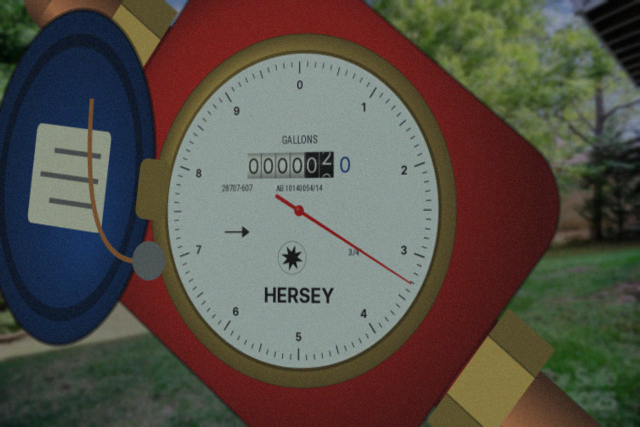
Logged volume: 23.3; gal
